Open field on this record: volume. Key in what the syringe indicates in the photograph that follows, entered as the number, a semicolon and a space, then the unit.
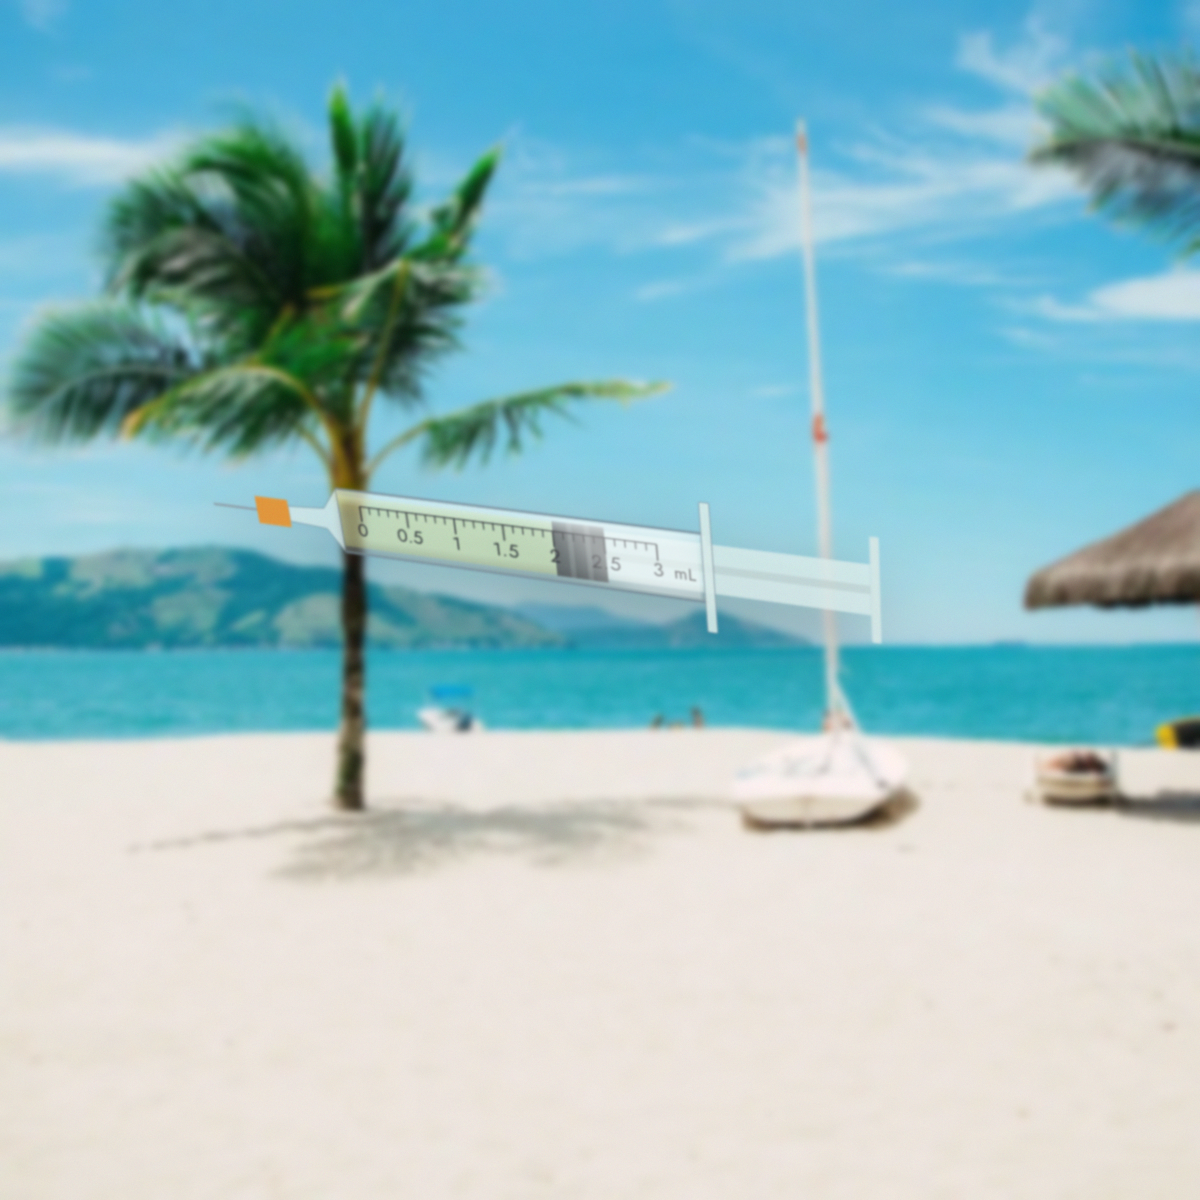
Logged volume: 2; mL
